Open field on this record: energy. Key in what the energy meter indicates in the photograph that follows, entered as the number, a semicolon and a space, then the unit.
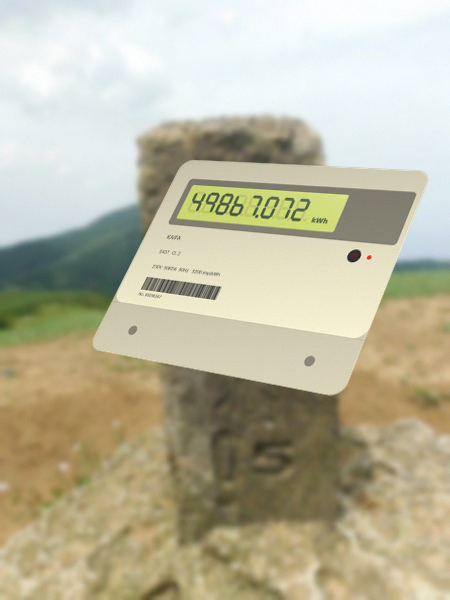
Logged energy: 49867.072; kWh
